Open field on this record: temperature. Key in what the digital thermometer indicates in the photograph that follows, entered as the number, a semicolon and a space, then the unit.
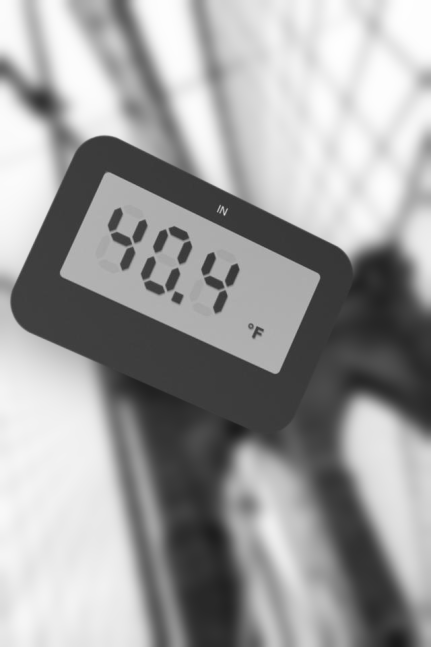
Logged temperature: 40.4; °F
